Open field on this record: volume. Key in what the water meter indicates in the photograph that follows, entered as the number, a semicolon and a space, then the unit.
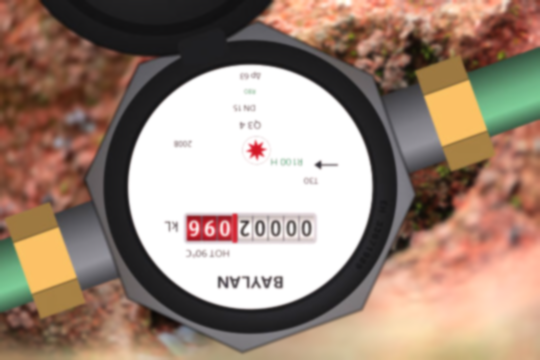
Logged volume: 2.096; kL
